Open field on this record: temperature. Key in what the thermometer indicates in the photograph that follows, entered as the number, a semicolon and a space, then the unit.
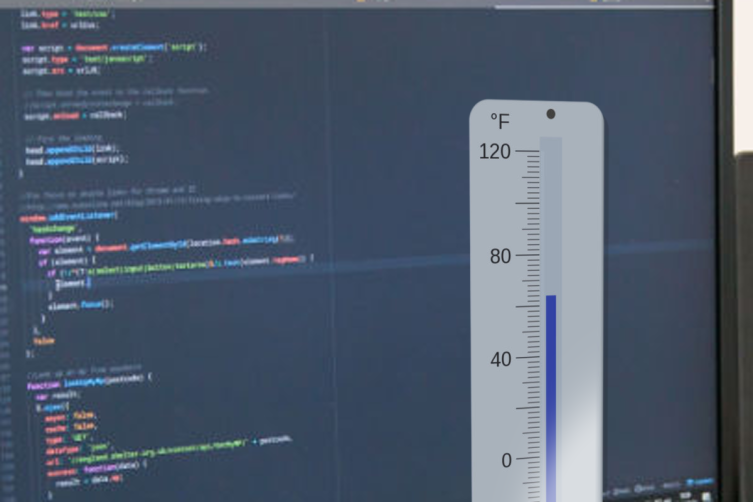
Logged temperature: 64; °F
